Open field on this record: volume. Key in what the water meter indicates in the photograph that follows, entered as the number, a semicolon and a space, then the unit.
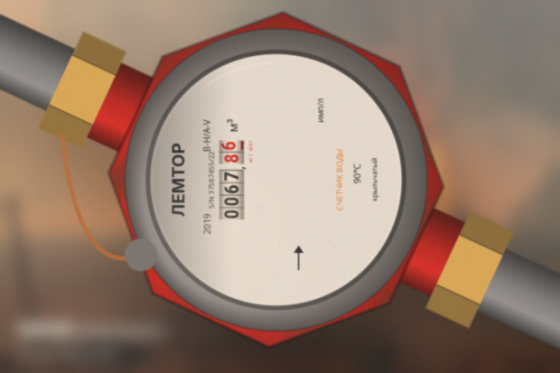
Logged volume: 67.86; m³
